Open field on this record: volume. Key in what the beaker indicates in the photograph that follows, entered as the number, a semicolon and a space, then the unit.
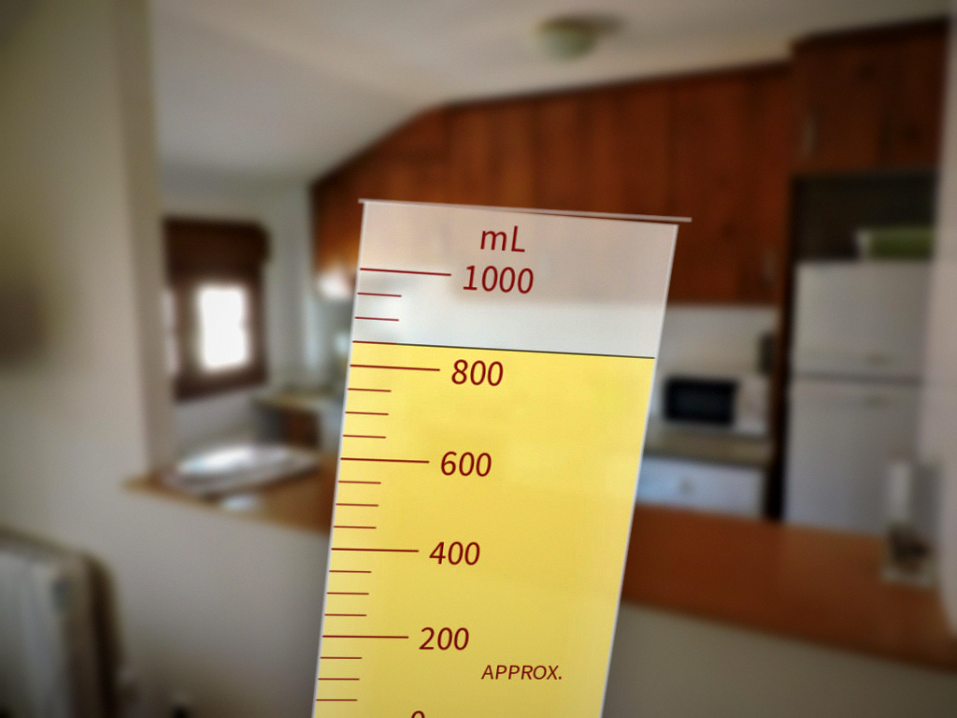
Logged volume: 850; mL
